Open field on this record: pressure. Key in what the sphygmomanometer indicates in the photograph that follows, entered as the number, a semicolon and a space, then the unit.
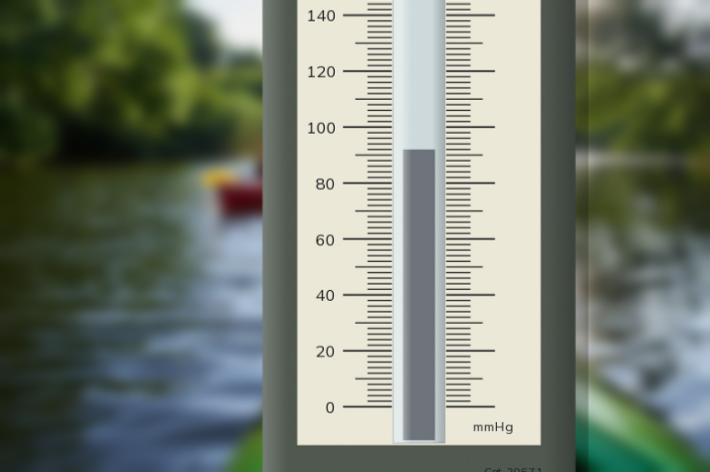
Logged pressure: 92; mmHg
